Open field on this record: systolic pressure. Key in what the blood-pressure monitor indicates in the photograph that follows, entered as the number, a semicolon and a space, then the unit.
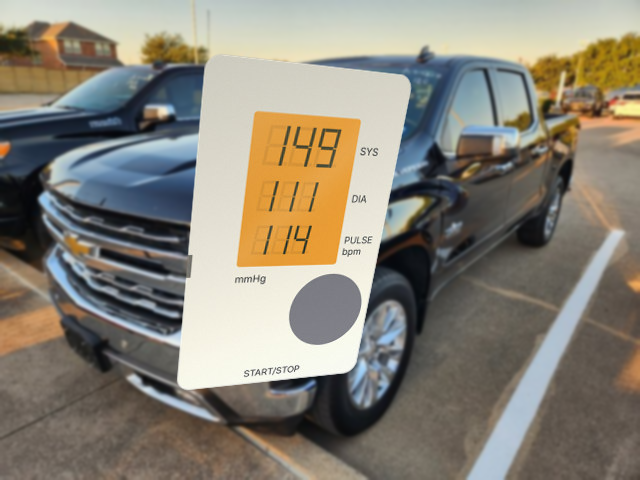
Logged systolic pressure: 149; mmHg
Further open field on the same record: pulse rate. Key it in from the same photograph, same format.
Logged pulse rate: 114; bpm
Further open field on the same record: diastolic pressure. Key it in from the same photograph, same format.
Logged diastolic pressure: 111; mmHg
